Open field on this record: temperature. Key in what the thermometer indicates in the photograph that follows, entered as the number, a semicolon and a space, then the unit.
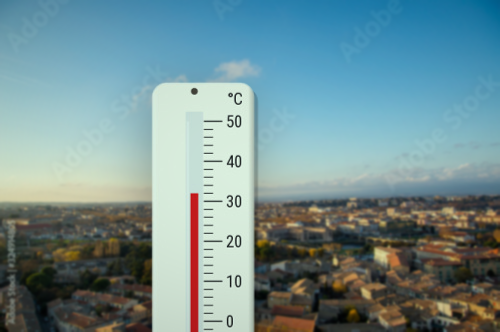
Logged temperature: 32; °C
